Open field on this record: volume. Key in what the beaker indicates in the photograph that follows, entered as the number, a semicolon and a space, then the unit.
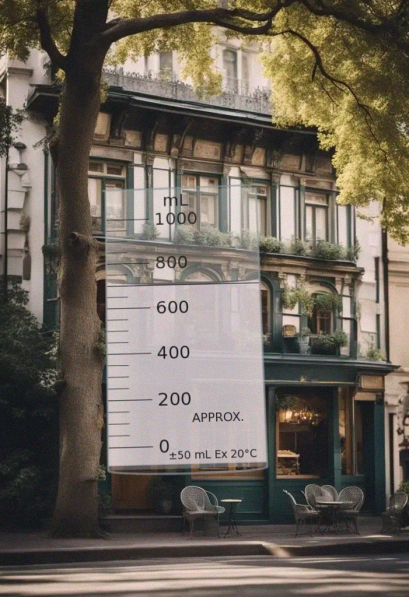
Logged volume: 700; mL
